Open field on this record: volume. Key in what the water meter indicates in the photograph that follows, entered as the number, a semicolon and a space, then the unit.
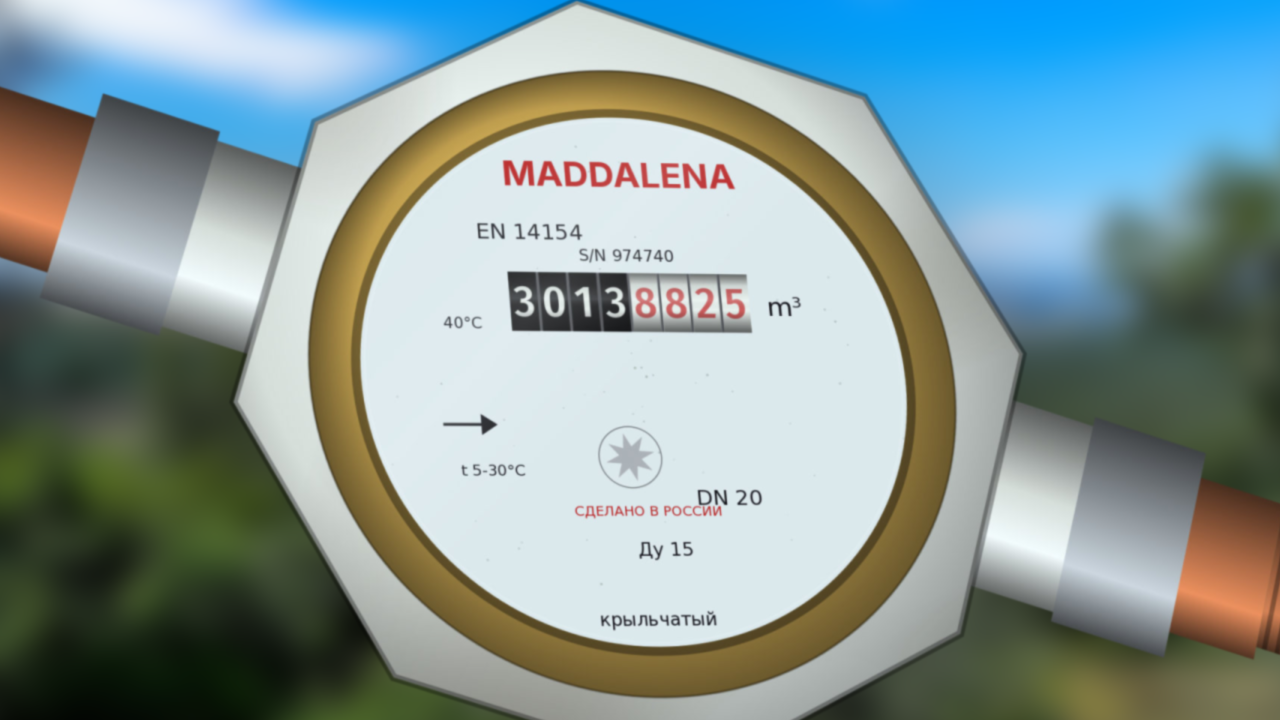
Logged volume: 3013.8825; m³
